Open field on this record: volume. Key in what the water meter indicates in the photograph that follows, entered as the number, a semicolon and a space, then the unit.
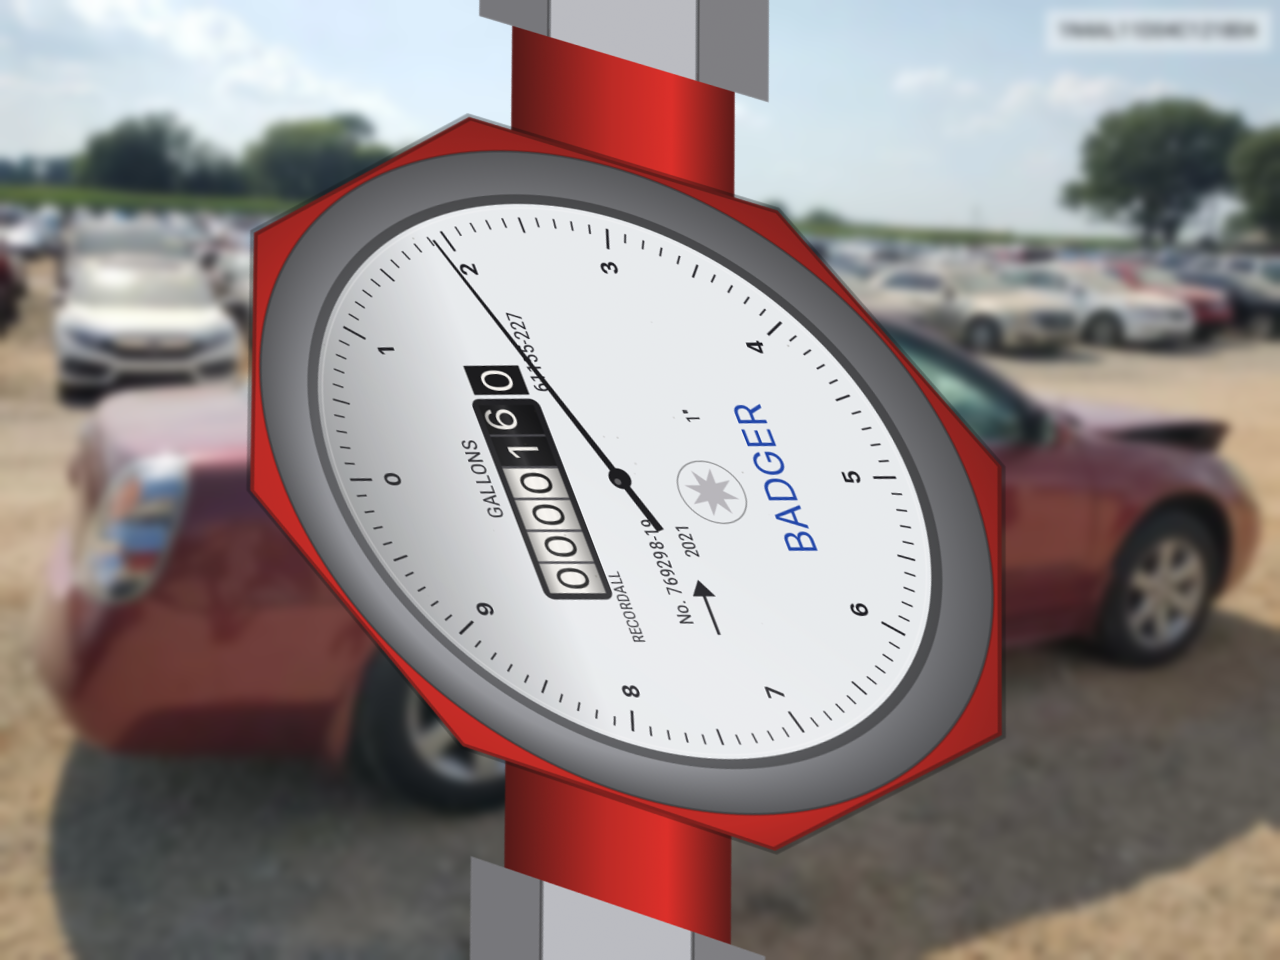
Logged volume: 161.9; gal
